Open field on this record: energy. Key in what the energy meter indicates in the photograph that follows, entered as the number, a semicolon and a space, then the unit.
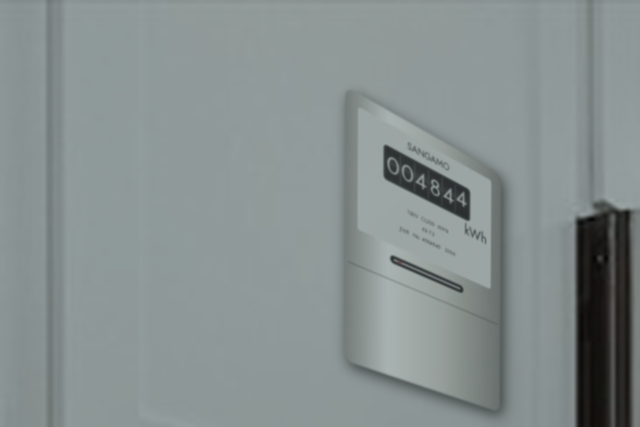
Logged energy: 4844; kWh
